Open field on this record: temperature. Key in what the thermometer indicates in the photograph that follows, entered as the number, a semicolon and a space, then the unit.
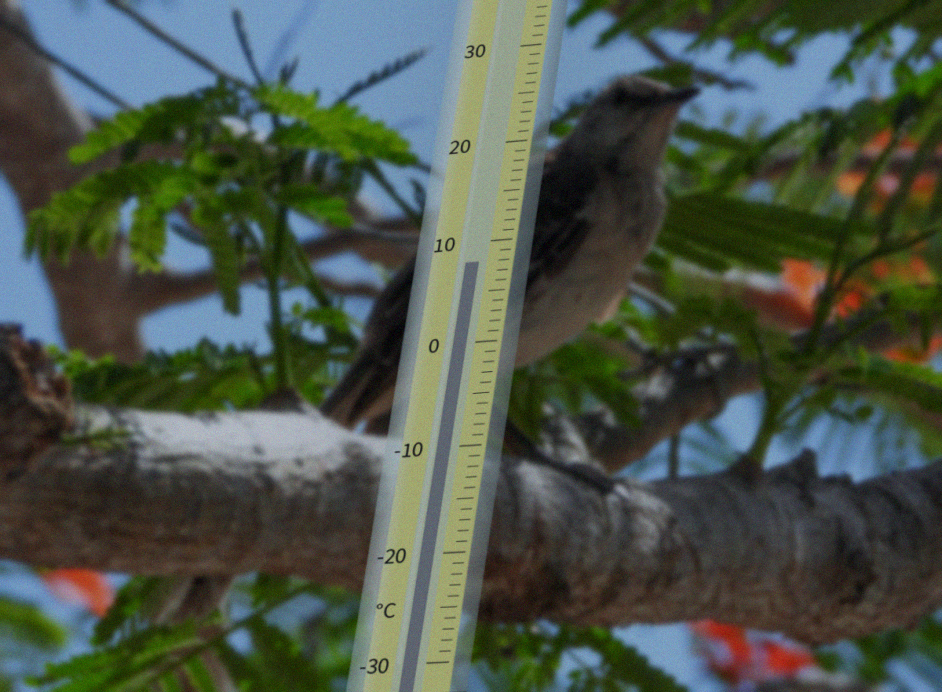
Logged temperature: 8; °C
